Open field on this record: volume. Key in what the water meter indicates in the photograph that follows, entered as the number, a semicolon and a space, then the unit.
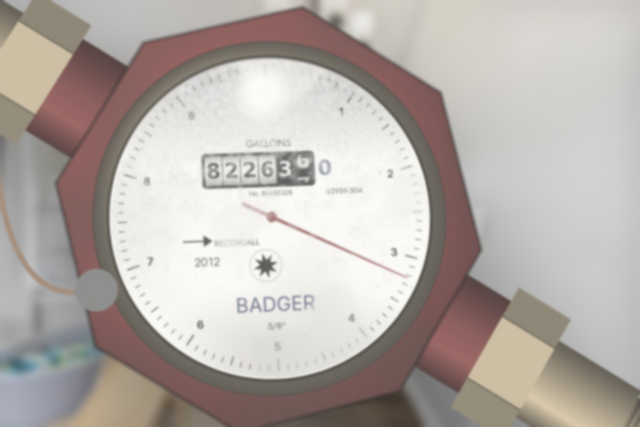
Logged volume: 8226363.2; gal
